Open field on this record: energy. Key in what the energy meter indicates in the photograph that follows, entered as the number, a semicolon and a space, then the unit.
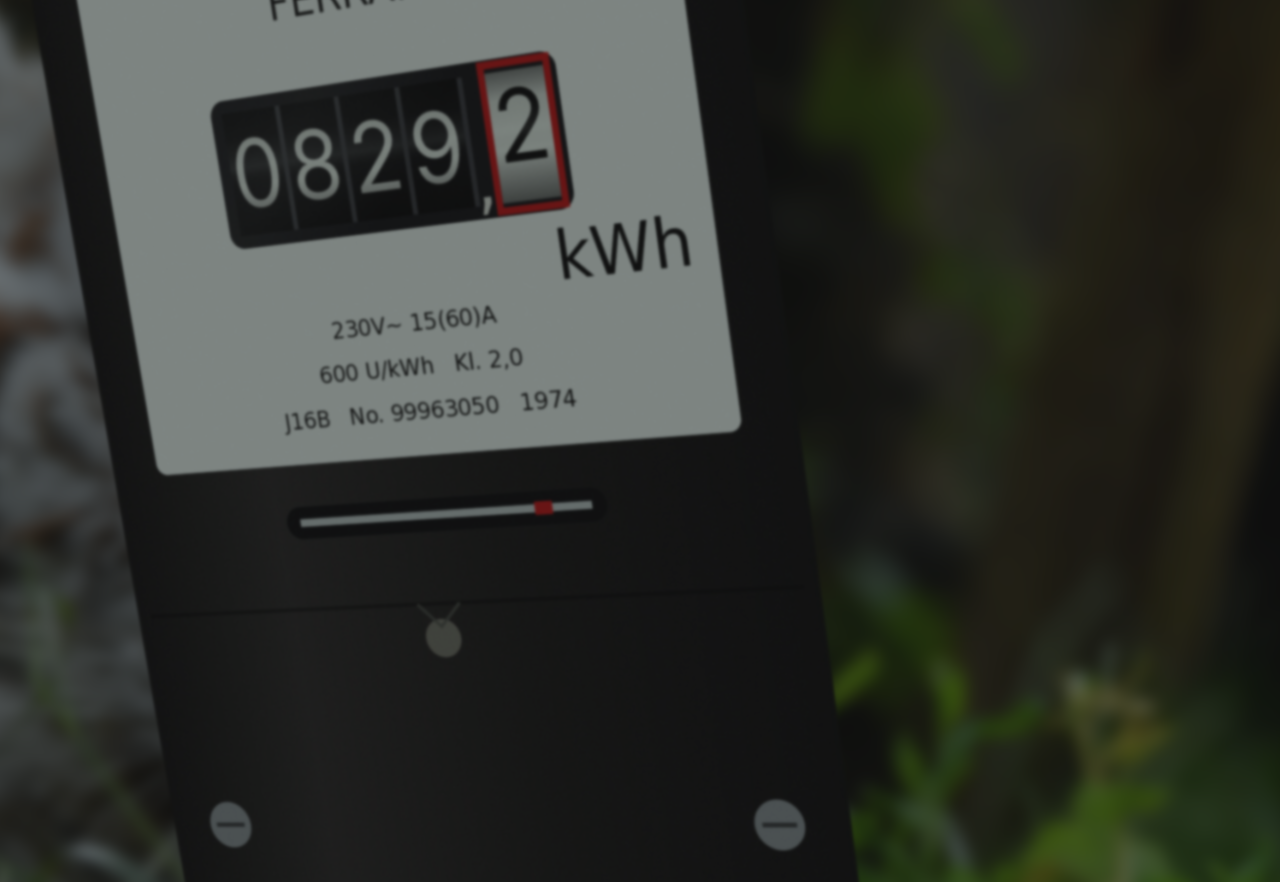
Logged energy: 829.2; kWh
